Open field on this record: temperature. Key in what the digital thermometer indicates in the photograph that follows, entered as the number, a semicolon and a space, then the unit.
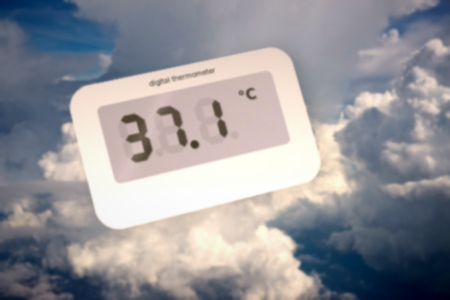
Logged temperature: 37.1; °C
